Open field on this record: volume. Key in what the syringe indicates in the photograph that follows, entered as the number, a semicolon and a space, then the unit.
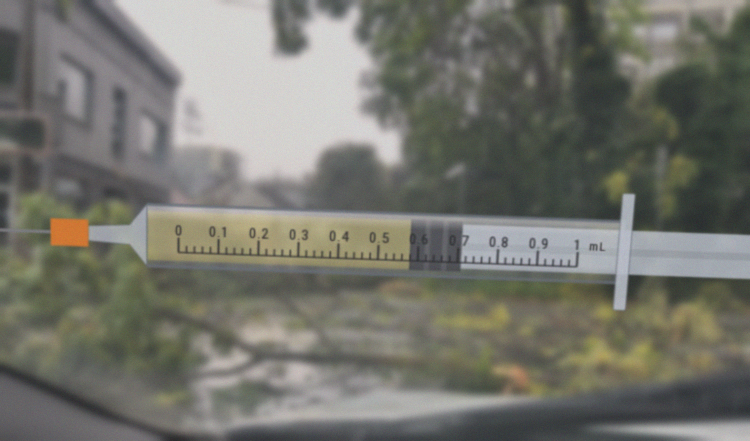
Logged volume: 0.58; mL
